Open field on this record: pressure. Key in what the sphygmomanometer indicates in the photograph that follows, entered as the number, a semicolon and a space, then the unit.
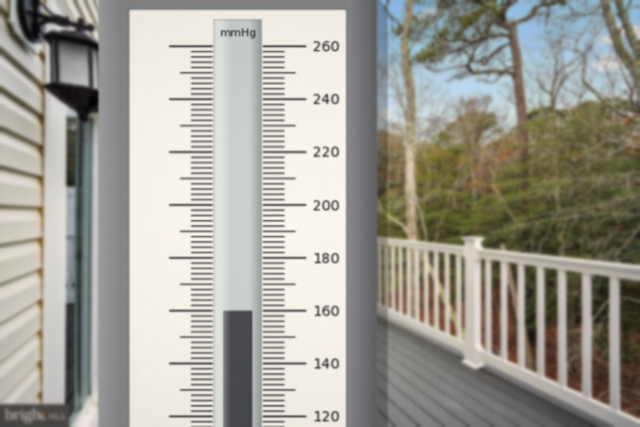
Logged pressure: 160; mmHg
